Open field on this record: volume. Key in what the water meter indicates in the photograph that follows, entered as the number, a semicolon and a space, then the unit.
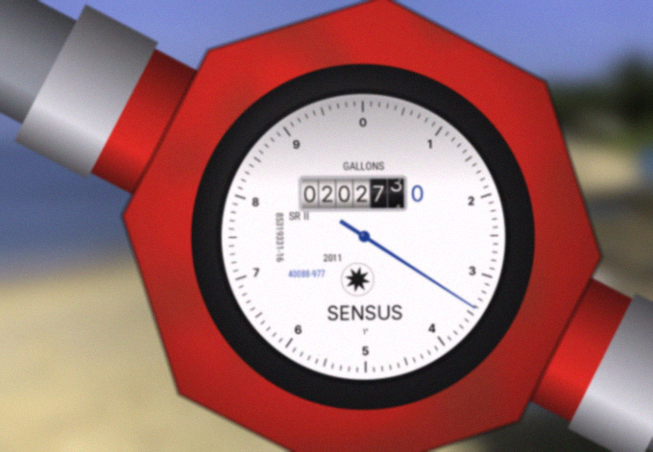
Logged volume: 202733.4; gal
